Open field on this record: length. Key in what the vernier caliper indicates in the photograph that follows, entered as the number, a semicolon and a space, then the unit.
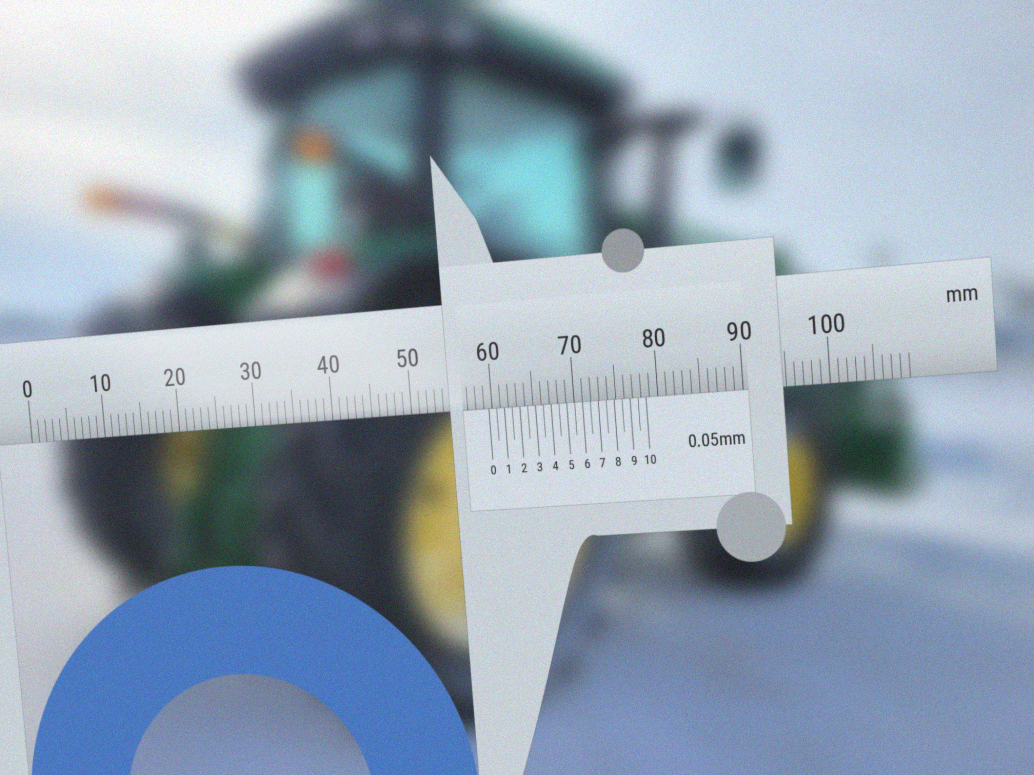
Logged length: 59.6; mm
